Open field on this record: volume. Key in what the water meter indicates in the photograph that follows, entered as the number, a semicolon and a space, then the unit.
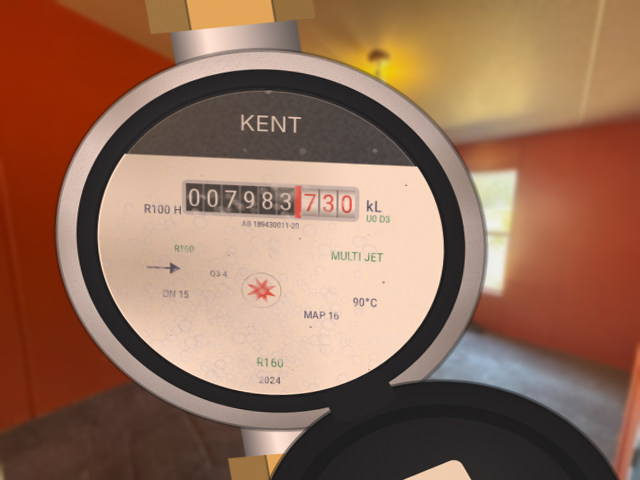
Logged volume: 7983.730; kL
